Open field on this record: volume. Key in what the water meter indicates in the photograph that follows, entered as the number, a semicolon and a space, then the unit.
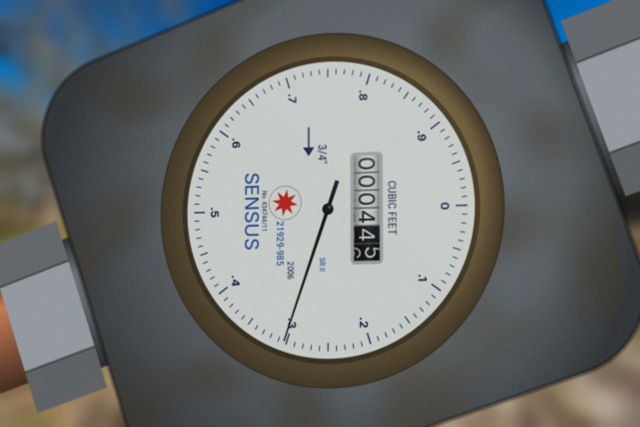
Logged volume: 445.30; ft³
